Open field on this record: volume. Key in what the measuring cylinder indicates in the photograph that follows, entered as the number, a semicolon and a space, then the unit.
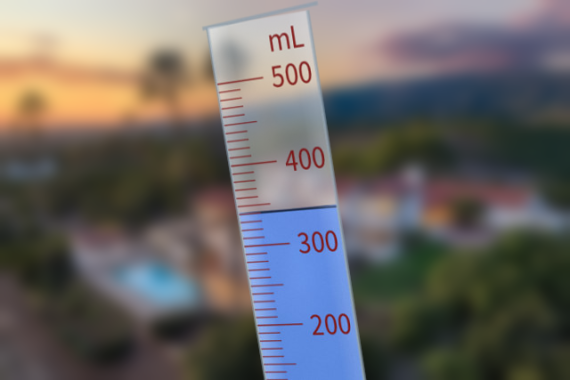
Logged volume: 340; mL
